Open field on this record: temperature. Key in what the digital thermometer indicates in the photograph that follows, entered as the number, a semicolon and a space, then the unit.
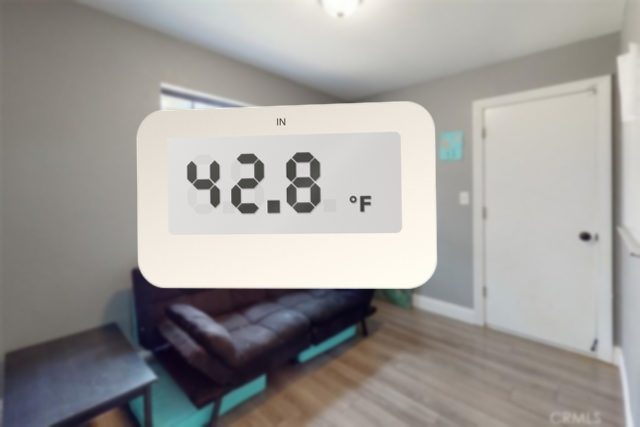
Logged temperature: 42.8; °F
